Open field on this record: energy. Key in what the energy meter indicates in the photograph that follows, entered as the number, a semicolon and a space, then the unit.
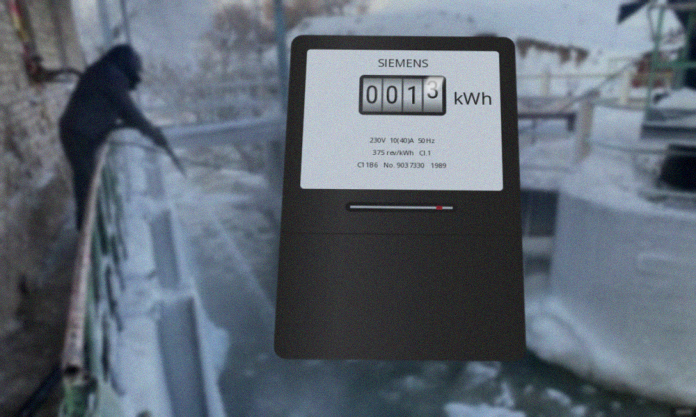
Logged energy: 13; kWh
